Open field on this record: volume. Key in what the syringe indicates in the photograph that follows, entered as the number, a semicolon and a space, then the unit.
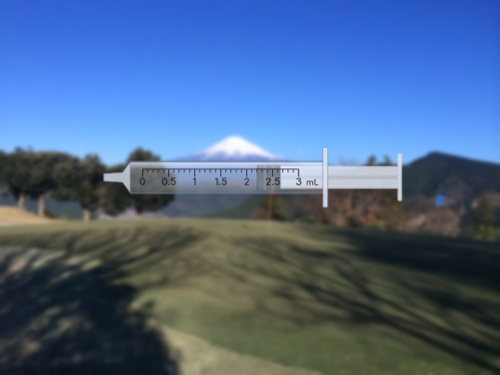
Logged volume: 2.2; mL
